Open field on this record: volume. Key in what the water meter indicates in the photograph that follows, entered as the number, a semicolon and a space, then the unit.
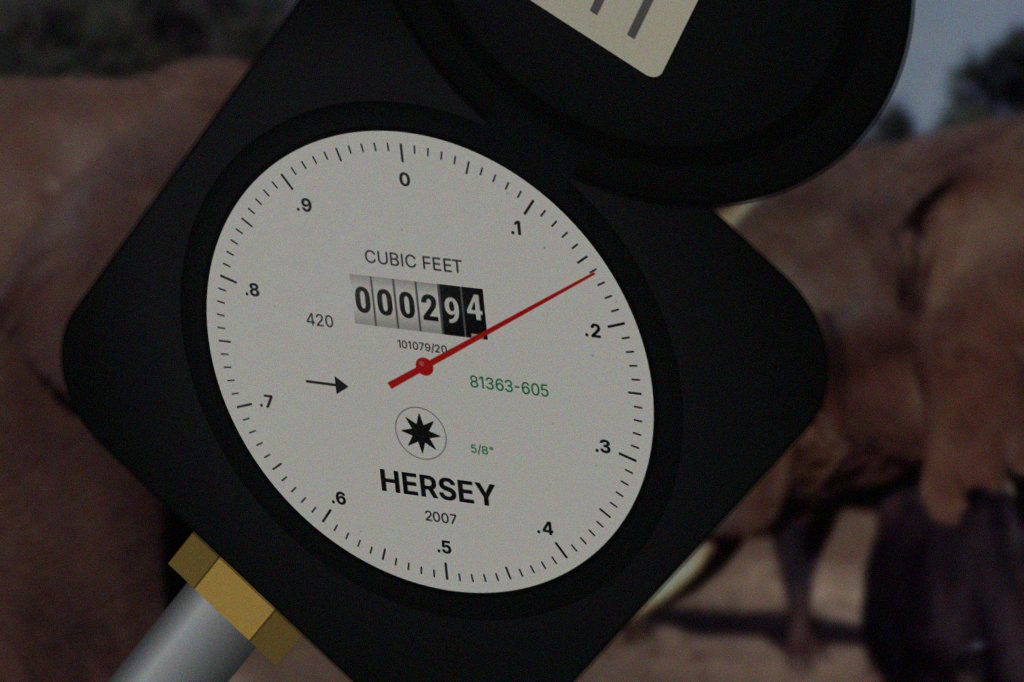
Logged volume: 294.16; ft³
